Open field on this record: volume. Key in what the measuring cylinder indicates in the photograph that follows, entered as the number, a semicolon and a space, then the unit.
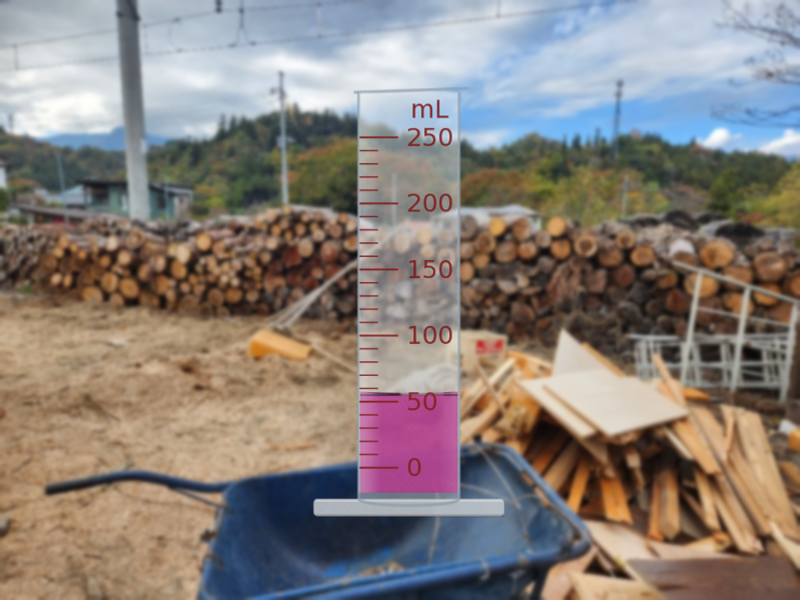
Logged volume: 55; mL
